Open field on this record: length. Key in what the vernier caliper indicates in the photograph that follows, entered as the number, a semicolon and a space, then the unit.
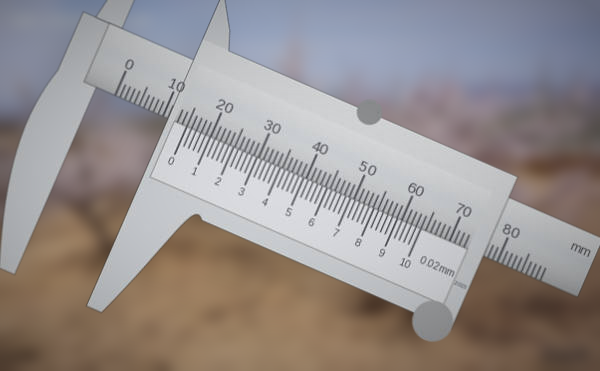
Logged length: 15.0; mm
